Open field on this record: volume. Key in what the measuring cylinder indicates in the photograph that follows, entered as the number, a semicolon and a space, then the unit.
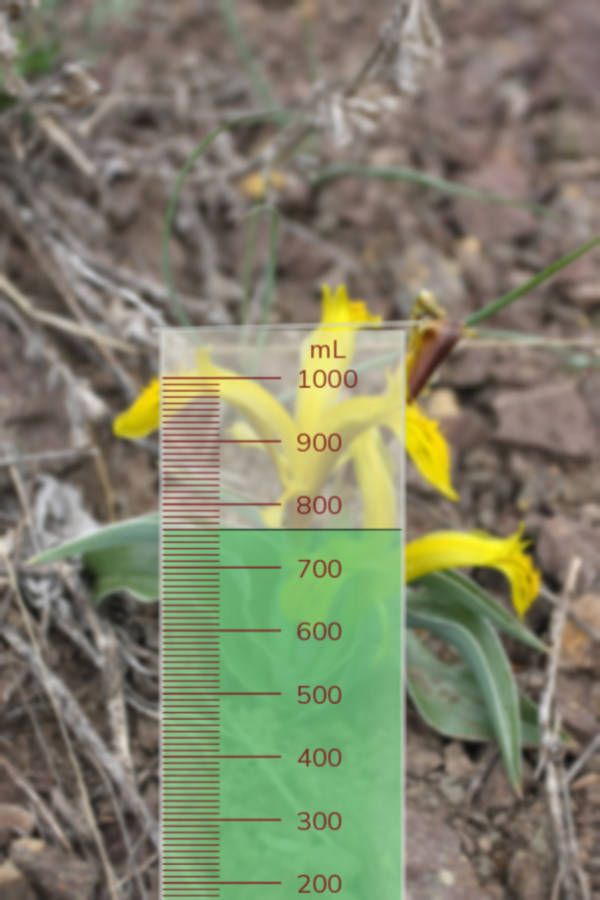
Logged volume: 760; mL
